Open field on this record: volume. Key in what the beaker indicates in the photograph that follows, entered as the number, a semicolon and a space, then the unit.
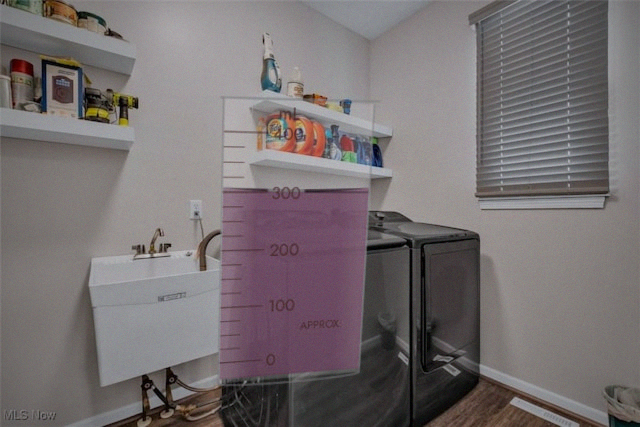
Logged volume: 300; mL
